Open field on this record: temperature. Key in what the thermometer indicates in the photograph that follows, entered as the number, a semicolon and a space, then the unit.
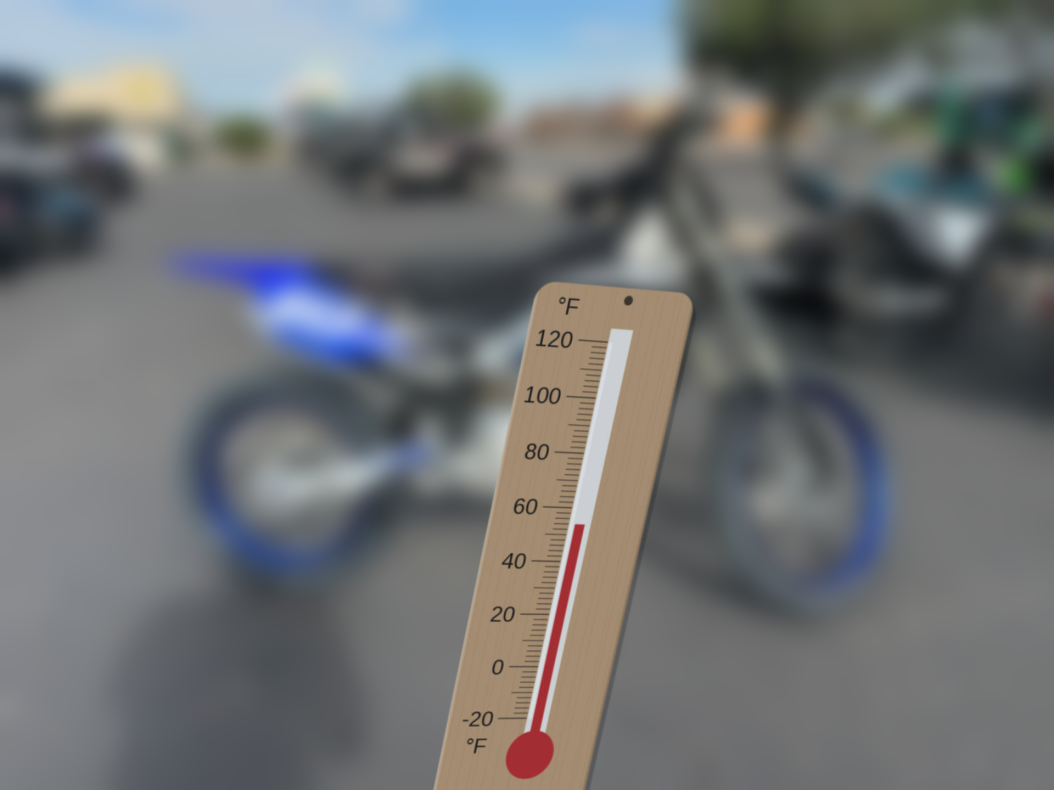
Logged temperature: 54; °F
